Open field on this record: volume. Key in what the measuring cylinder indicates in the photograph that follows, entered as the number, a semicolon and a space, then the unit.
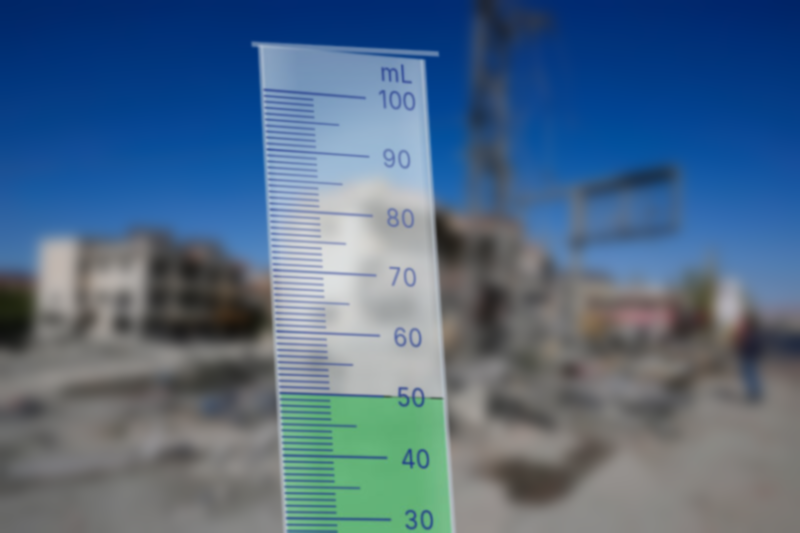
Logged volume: 50; mL
